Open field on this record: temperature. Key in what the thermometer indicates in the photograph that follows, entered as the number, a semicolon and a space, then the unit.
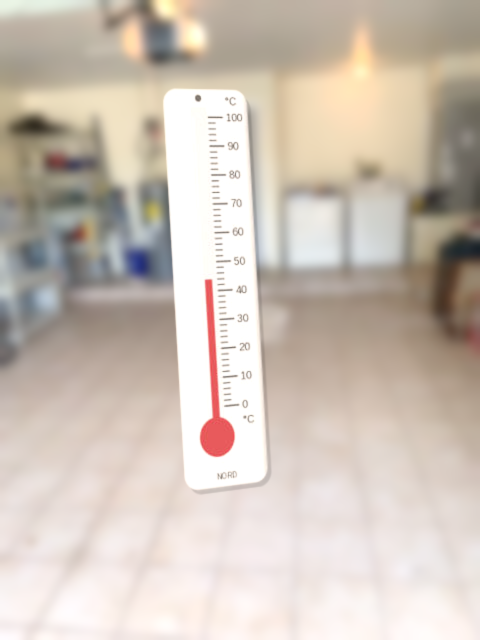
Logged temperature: 44; °C
